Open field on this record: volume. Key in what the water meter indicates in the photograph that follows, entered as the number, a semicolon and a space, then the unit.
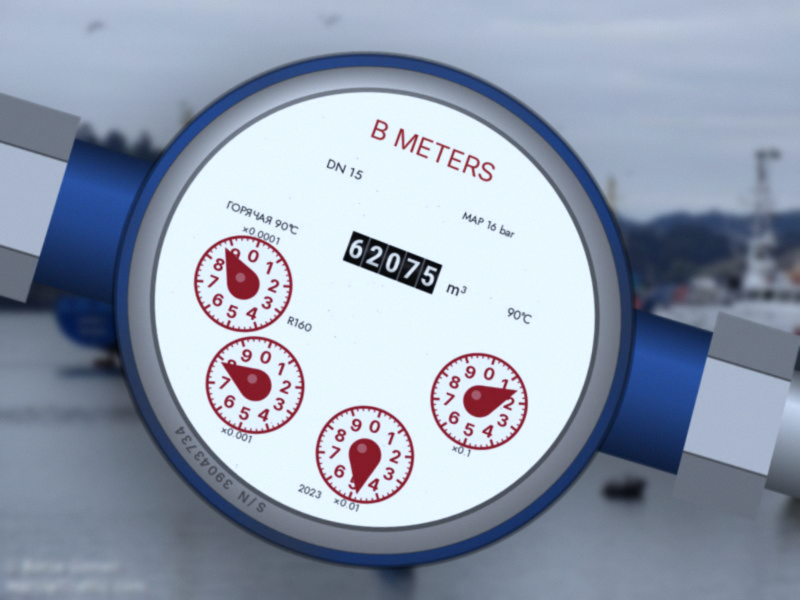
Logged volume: 62075.1478; m³
